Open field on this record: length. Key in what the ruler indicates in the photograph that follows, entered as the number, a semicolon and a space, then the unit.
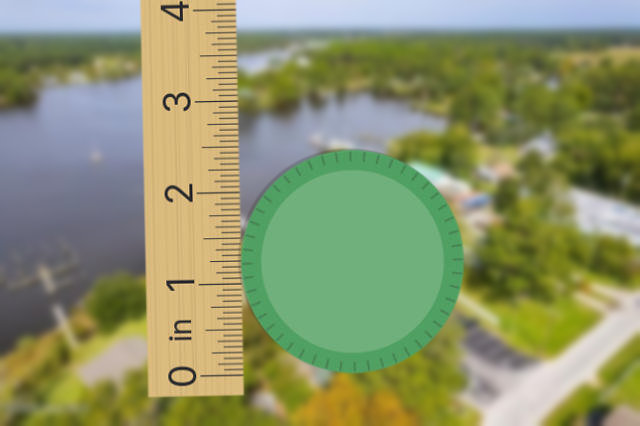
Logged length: 2.4375; in
